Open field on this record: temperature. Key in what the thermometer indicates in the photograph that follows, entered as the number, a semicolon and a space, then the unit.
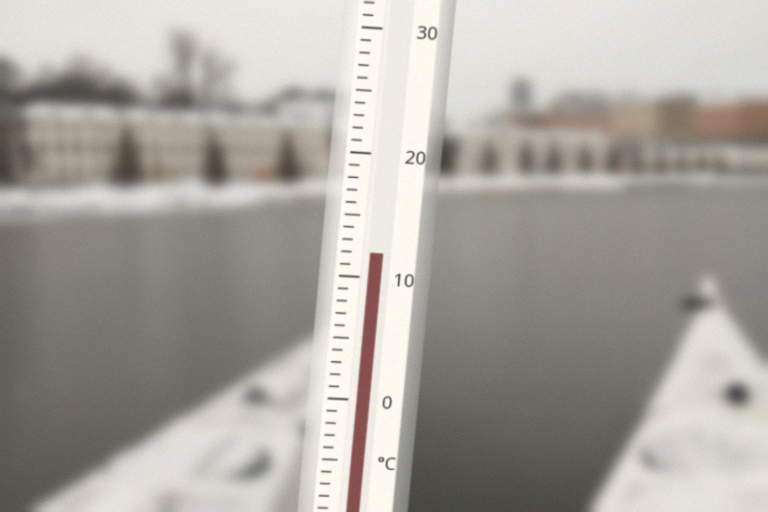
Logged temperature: 12; °C
